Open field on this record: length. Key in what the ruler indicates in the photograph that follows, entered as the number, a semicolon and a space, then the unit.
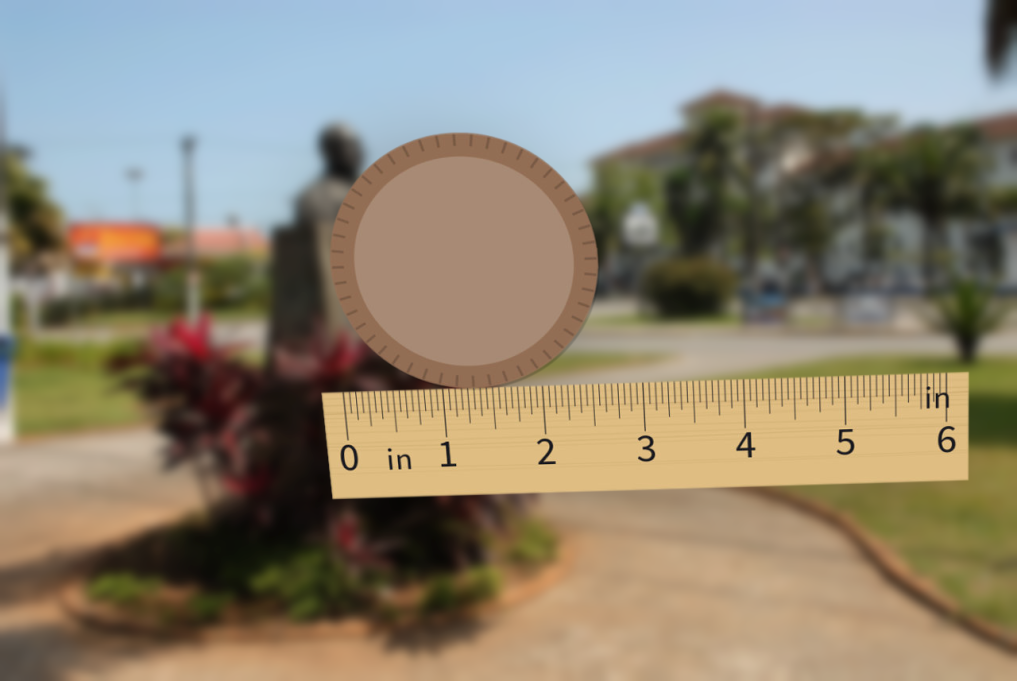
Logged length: 2.625; in
